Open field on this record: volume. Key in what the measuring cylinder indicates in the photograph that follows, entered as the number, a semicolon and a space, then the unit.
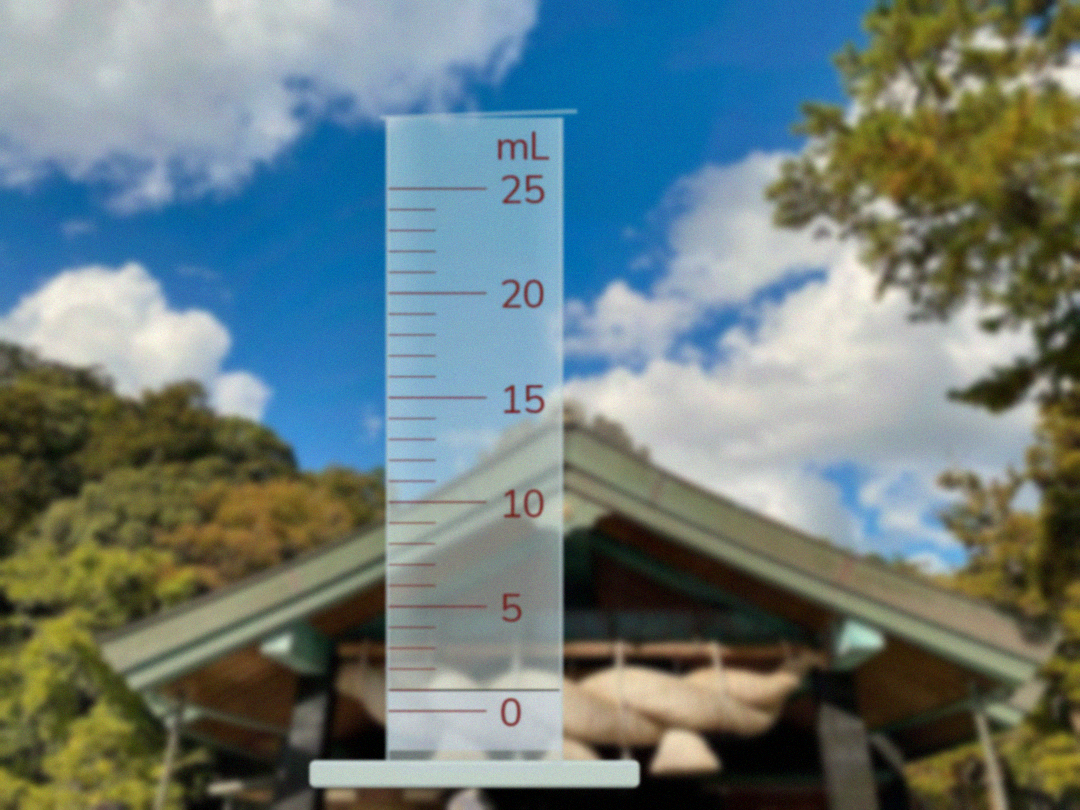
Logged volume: 1; mL
